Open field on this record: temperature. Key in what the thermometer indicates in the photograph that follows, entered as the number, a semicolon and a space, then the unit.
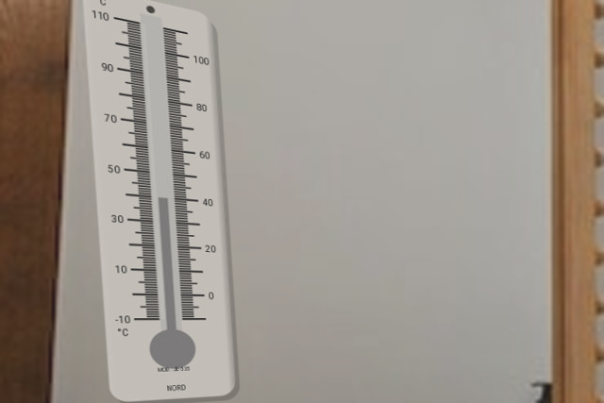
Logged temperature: 40; °C
